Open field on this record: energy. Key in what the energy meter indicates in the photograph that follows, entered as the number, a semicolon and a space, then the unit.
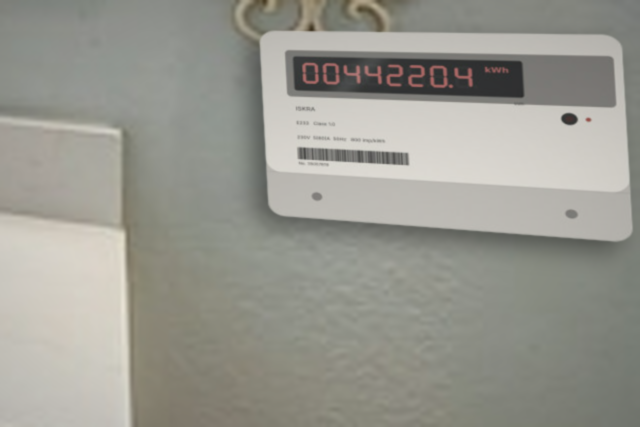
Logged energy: 44220.4; kWh
